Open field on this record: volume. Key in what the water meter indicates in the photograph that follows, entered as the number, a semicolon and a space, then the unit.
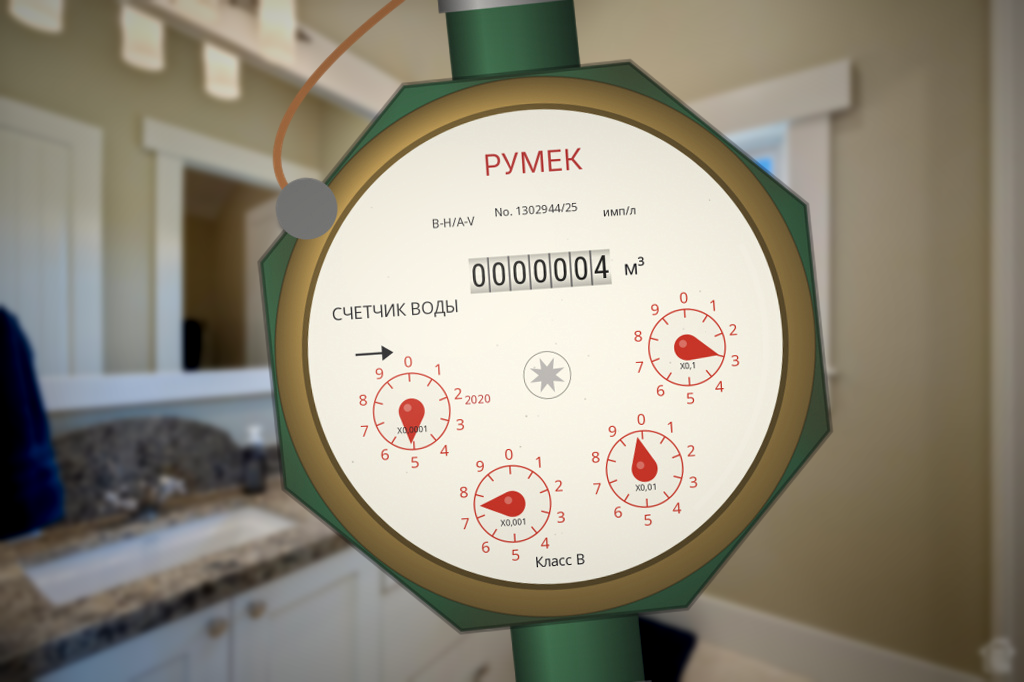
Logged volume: 4.2975; m³
